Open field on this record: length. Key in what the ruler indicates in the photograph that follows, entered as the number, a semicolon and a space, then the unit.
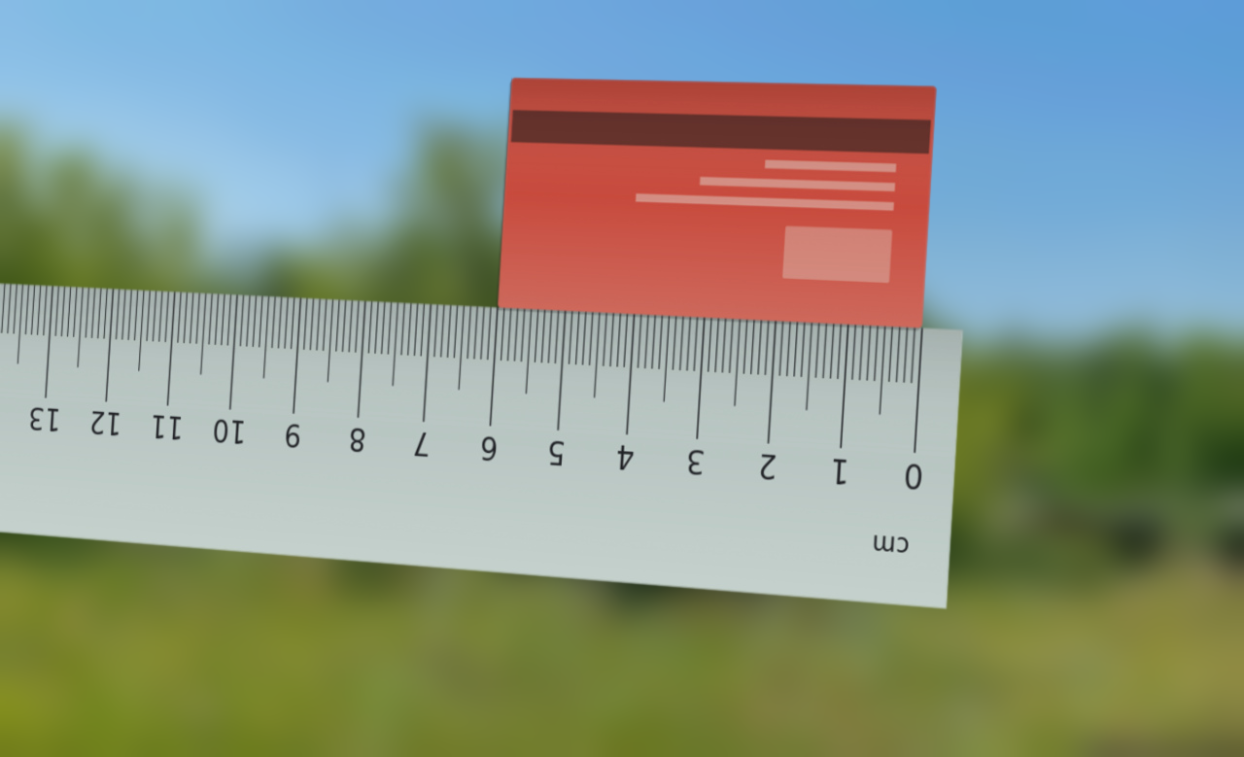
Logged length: 6; cm
